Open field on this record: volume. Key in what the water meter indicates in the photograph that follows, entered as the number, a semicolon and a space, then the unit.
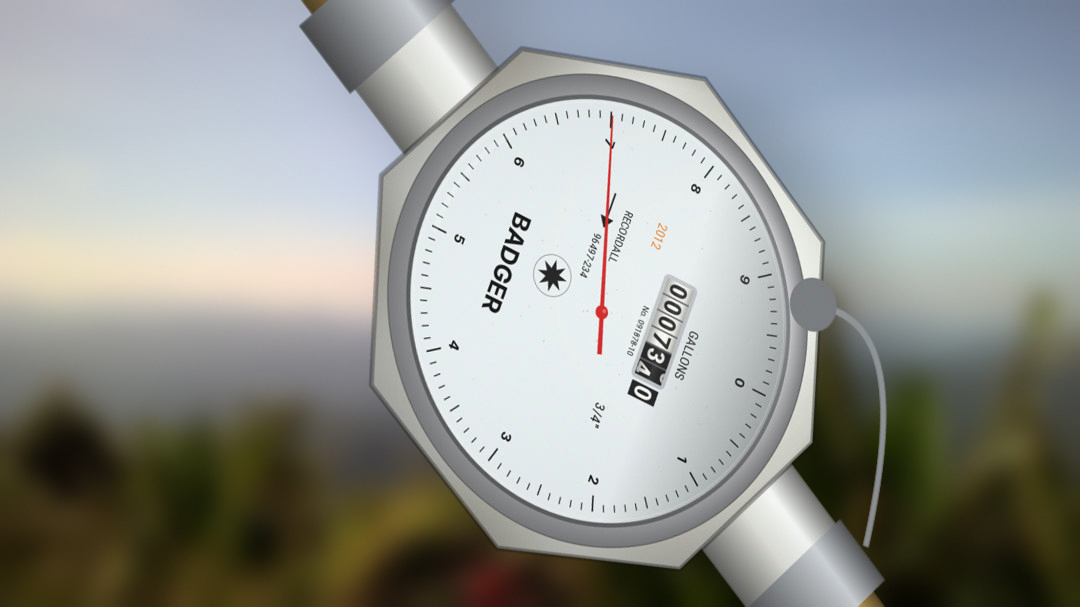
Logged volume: 7337.0; gal
